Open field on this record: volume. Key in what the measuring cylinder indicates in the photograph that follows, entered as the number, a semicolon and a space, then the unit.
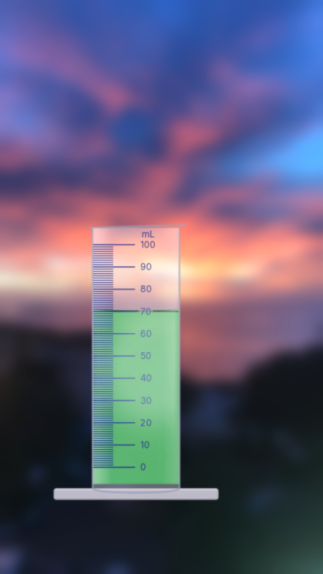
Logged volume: 70; mL
